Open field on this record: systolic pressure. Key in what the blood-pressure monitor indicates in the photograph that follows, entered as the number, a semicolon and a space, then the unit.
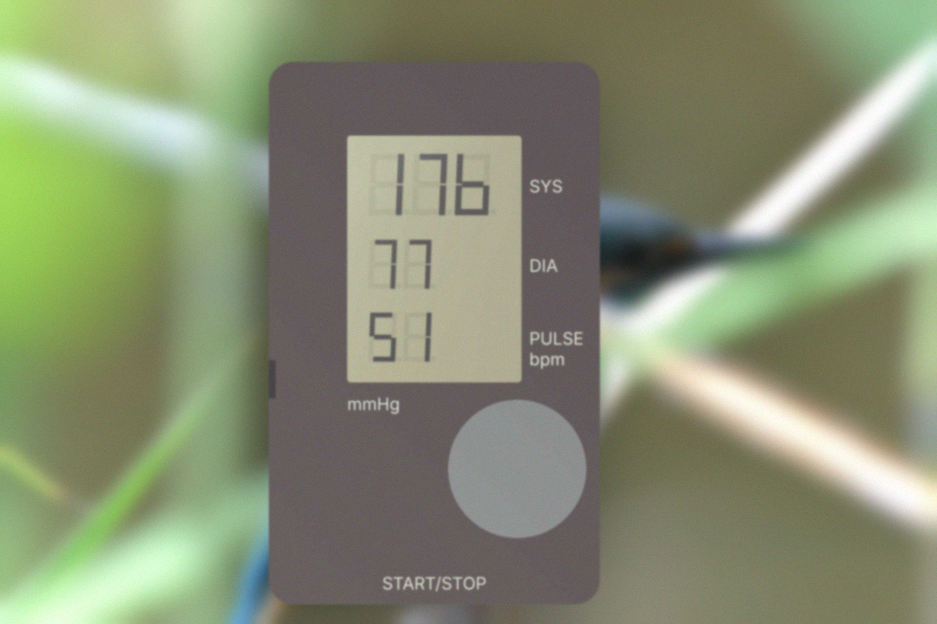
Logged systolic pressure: 176; mmHg
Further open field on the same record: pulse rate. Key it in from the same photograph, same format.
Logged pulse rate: 51; bpm
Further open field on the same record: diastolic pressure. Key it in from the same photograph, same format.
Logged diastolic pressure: 77; mmHg
